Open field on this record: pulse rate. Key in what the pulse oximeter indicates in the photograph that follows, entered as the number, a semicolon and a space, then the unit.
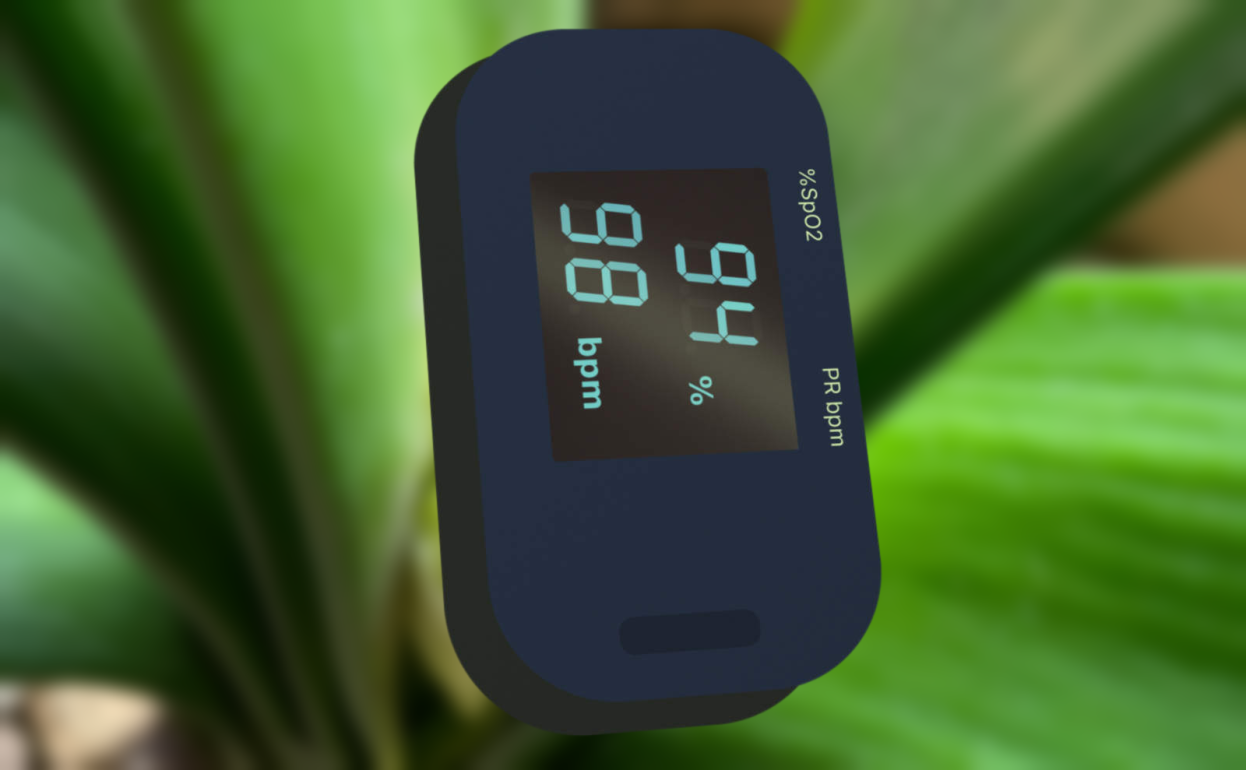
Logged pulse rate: 98; bpm
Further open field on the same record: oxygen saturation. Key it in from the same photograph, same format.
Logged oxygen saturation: 94; %
